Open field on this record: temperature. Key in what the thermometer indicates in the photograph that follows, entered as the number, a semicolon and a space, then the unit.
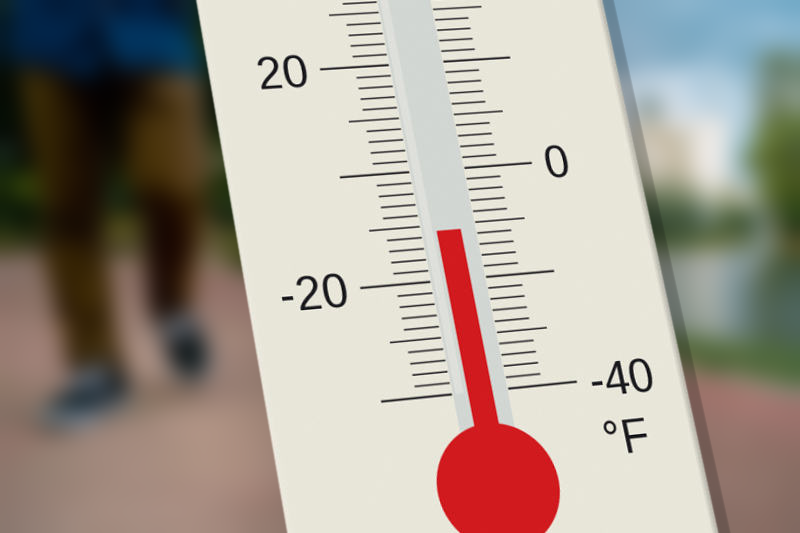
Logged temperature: -11; °F
